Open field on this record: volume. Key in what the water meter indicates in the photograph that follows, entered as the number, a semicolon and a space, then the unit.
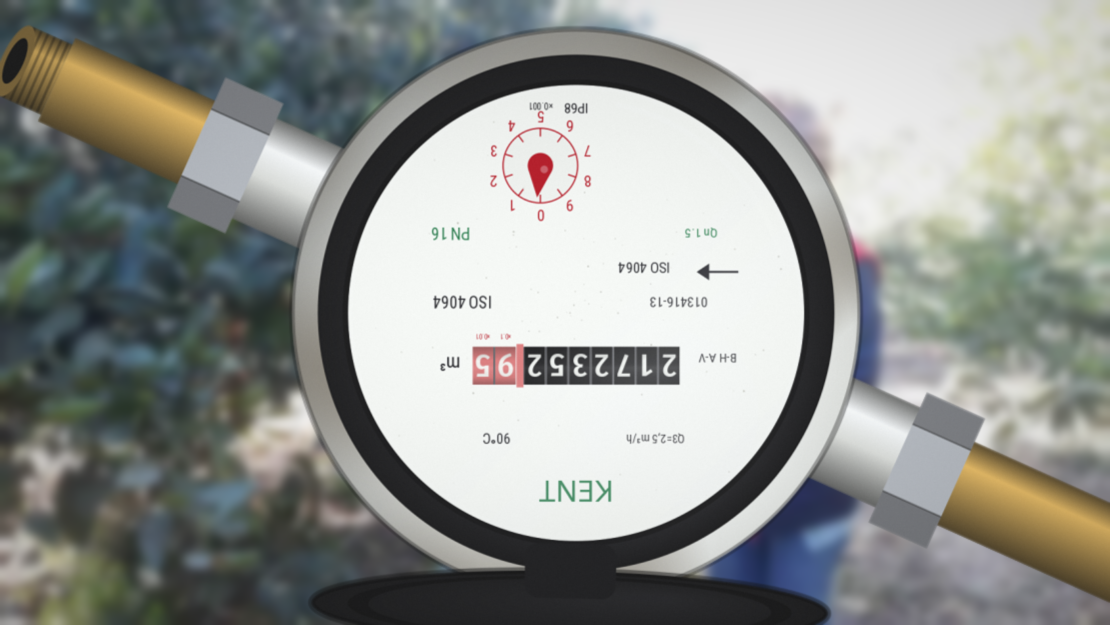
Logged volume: 2172352.950; m³
